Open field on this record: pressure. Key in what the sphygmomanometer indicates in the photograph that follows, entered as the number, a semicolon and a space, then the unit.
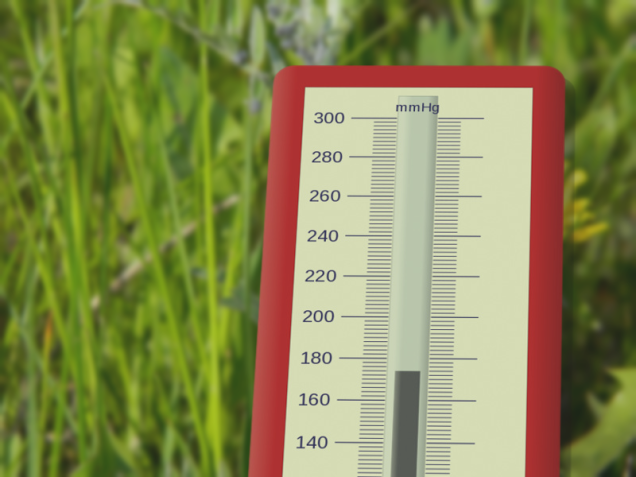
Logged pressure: 174; mmHg
